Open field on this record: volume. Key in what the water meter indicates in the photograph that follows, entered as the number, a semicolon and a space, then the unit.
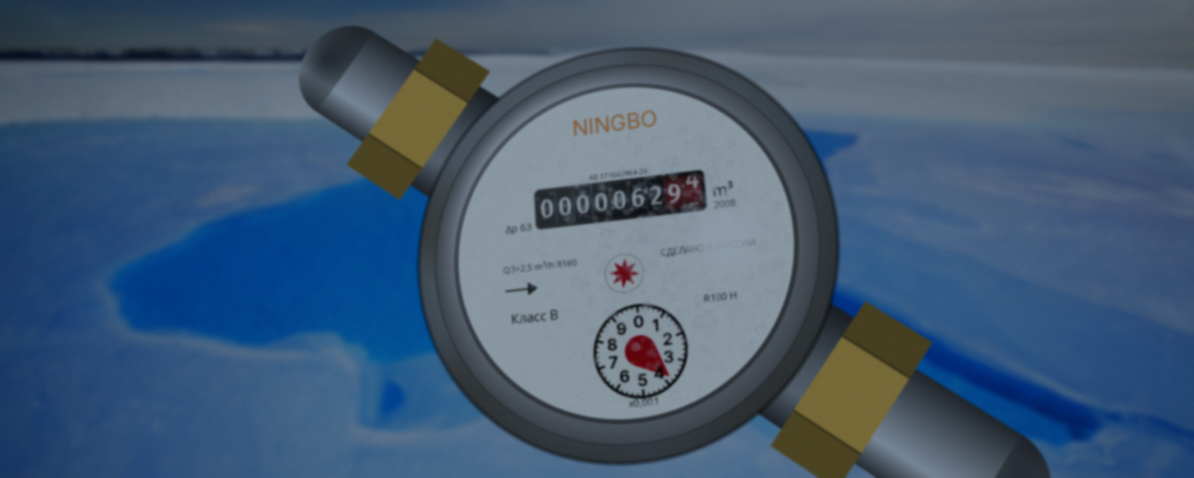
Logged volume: 62.943; m³
